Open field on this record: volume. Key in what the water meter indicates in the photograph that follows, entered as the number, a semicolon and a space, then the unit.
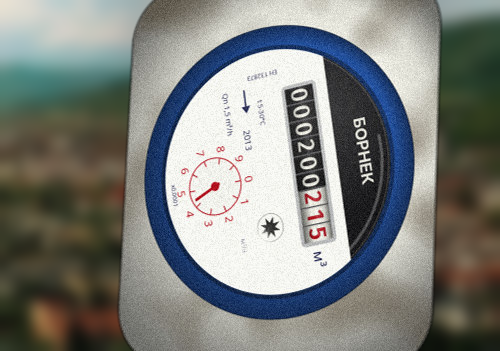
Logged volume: 200.2154; m³
